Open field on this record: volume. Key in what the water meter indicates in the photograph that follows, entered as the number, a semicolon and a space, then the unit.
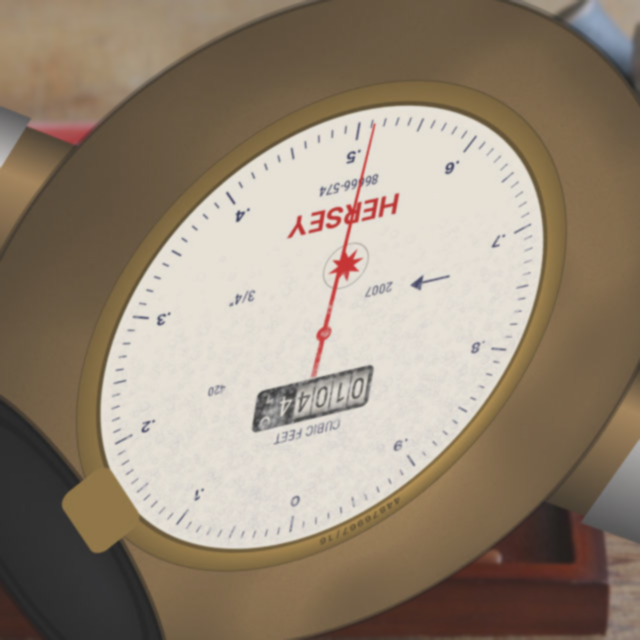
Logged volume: 10440.51; ft³
